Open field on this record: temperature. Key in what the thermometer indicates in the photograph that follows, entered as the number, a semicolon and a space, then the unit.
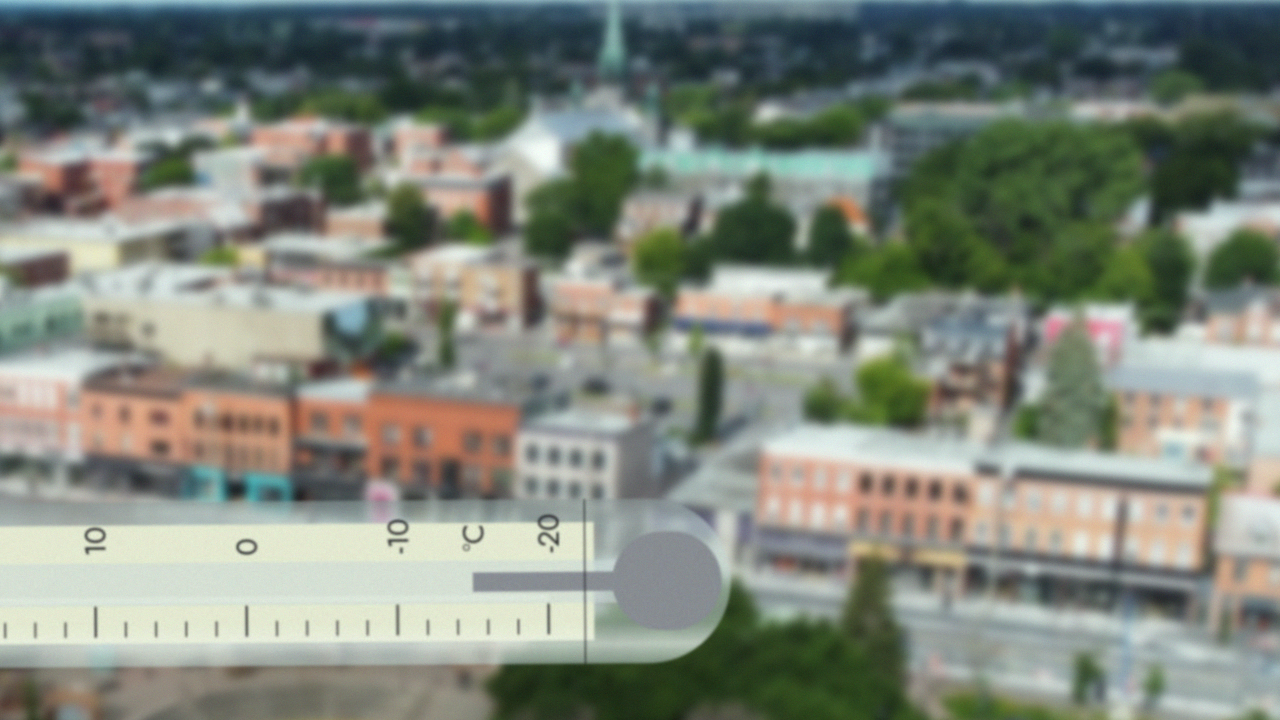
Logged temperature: -15; °C
